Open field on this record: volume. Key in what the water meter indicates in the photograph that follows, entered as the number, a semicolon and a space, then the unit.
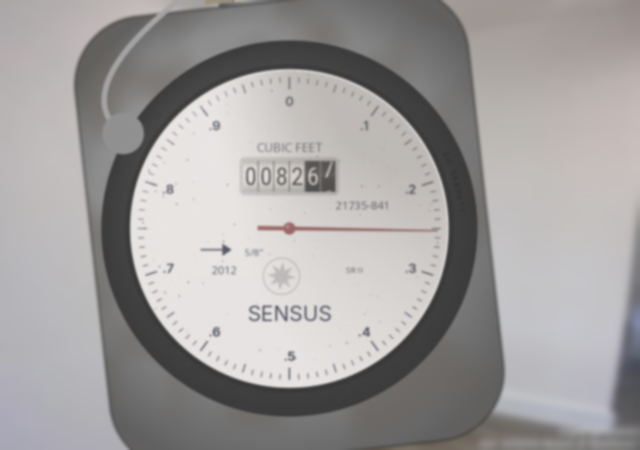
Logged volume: 8267.25; ft³
